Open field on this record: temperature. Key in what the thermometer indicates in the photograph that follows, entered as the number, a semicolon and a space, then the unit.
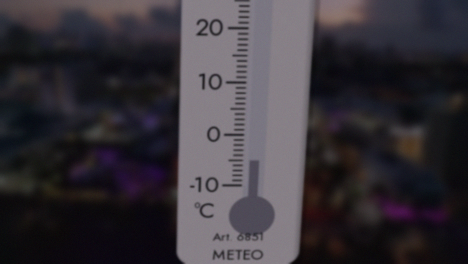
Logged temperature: -5; °C
